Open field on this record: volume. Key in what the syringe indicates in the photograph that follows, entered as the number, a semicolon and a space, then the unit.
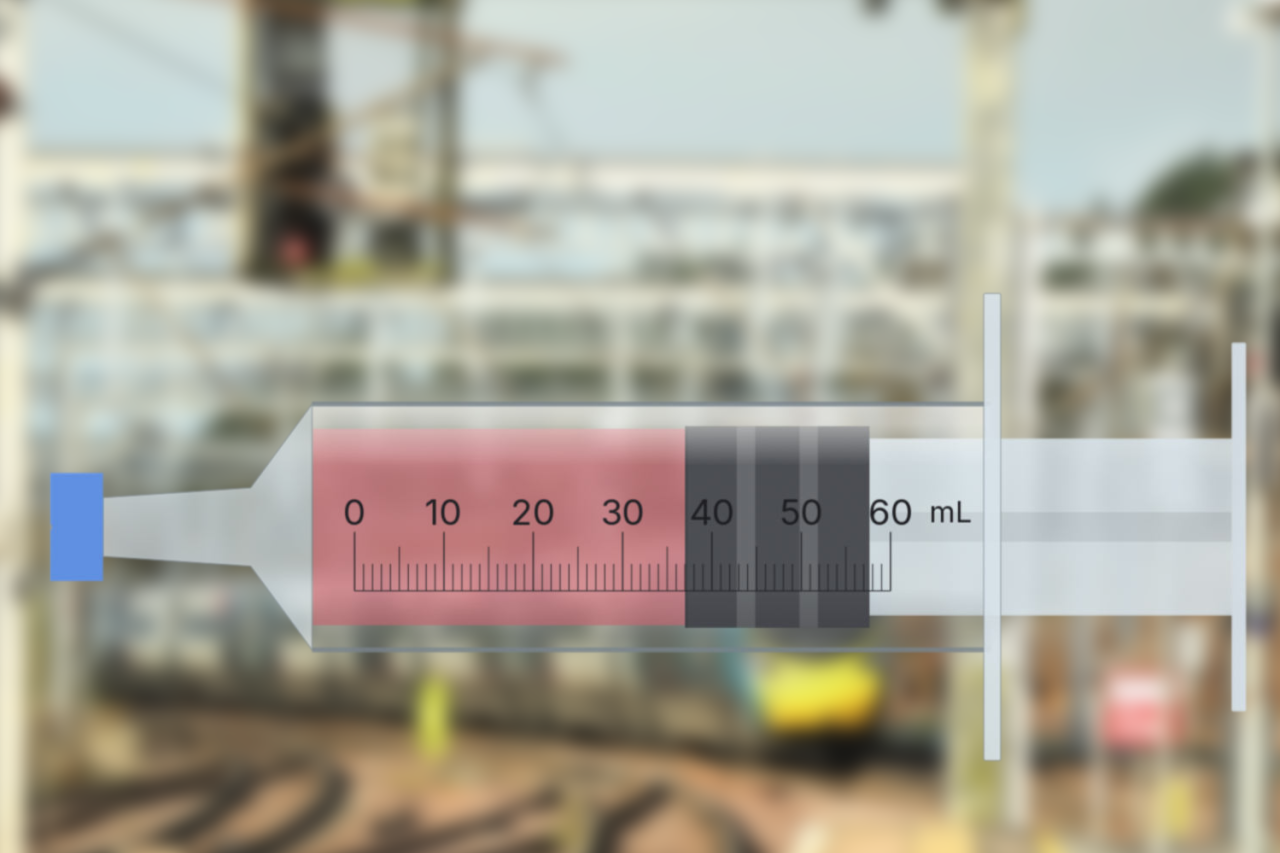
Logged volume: 37; mL
